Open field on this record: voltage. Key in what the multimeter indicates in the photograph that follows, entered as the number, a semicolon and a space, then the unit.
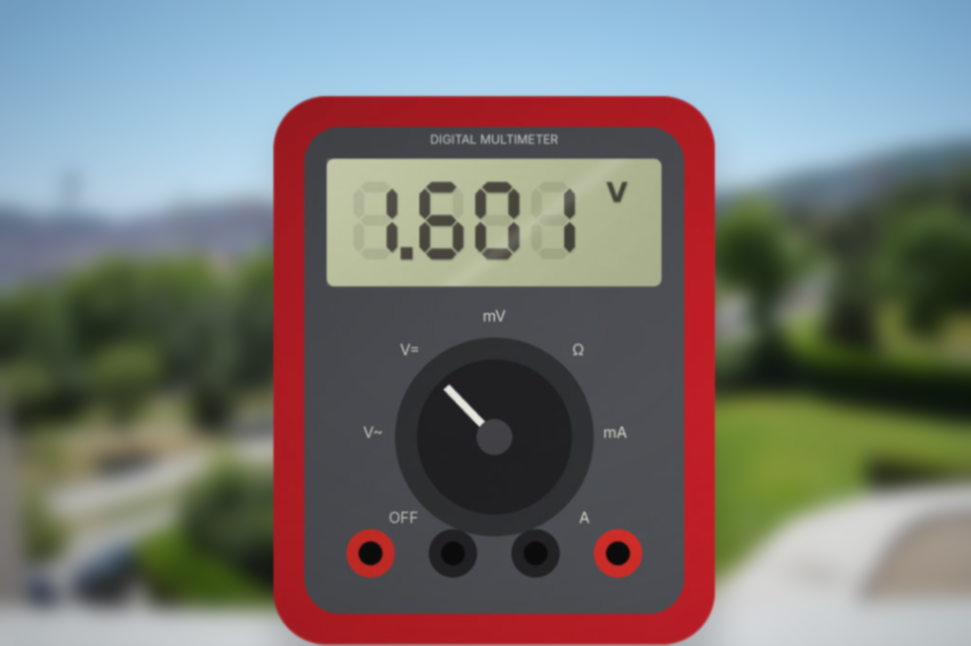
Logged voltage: 1.601; V
